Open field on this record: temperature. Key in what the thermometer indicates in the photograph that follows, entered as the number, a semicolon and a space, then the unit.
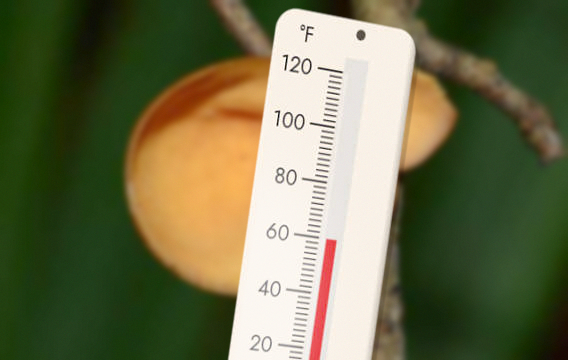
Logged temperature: 60; °F
